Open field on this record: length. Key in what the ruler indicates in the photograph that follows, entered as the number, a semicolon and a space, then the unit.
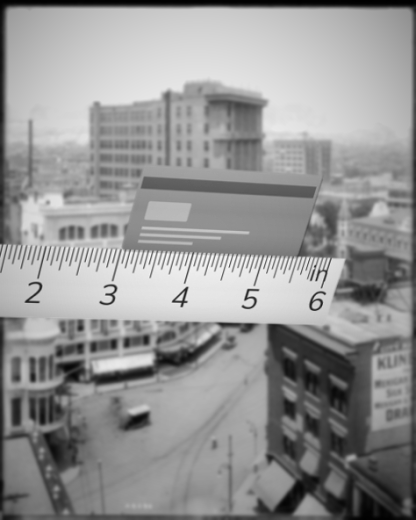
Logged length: 2.5; in
